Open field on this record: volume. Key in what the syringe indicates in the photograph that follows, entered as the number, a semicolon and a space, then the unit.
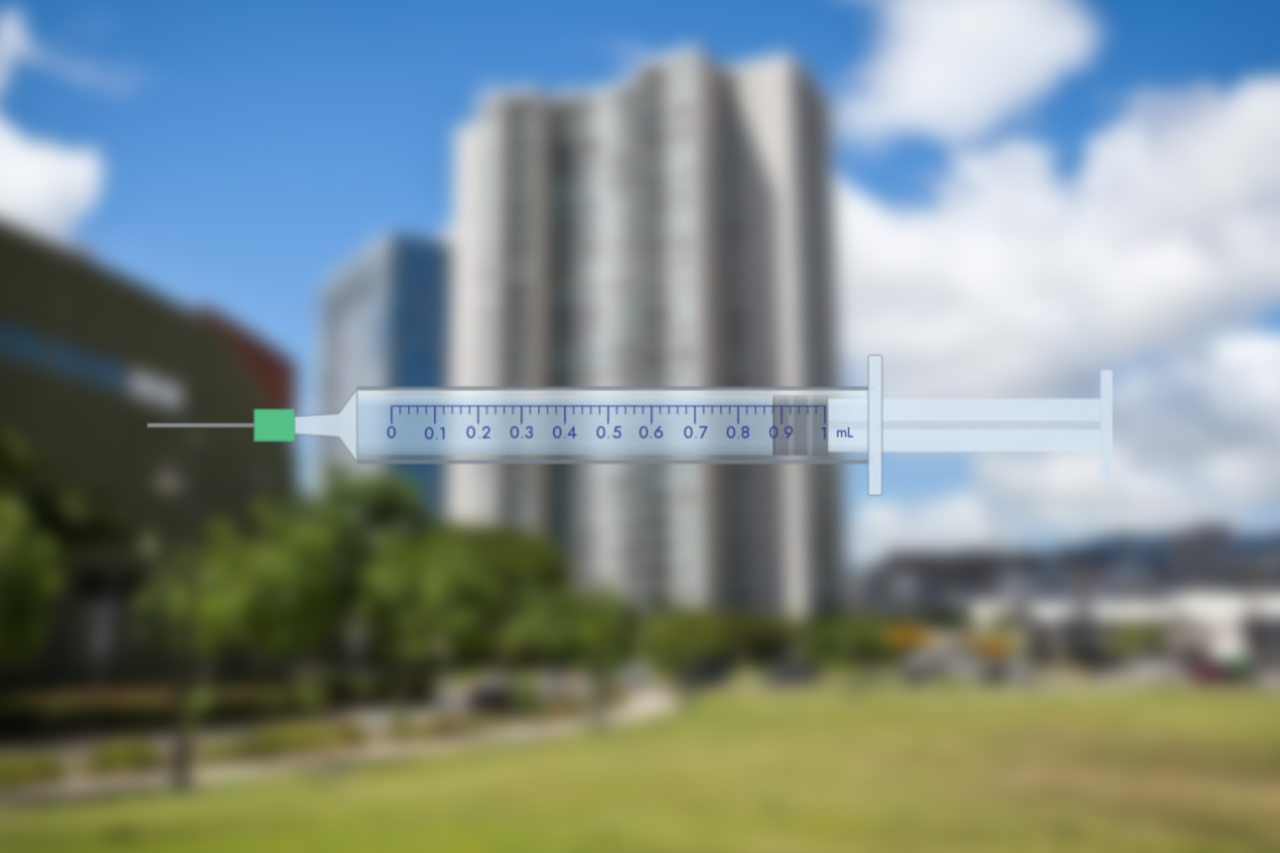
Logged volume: 0.88; mL
